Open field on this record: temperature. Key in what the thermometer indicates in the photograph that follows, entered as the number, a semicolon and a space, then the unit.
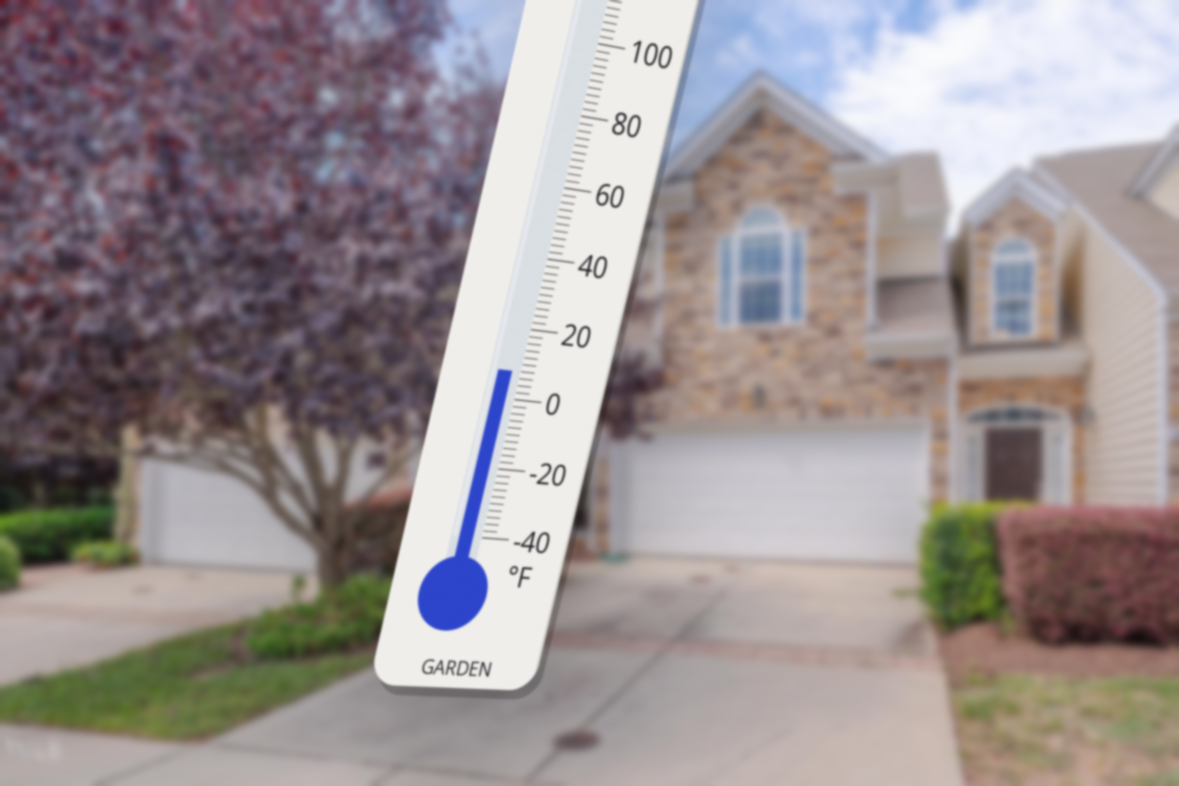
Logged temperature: 8; °F
